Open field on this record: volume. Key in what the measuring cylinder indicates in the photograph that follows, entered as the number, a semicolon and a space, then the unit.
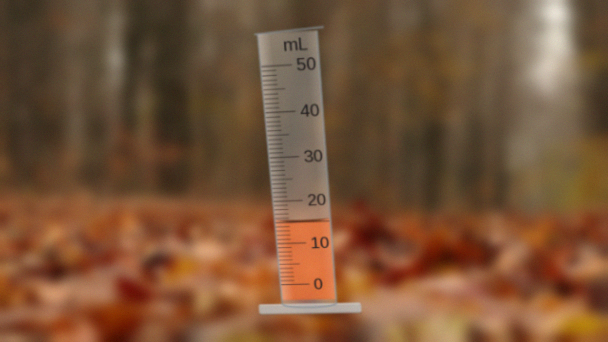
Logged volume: 15; mL
